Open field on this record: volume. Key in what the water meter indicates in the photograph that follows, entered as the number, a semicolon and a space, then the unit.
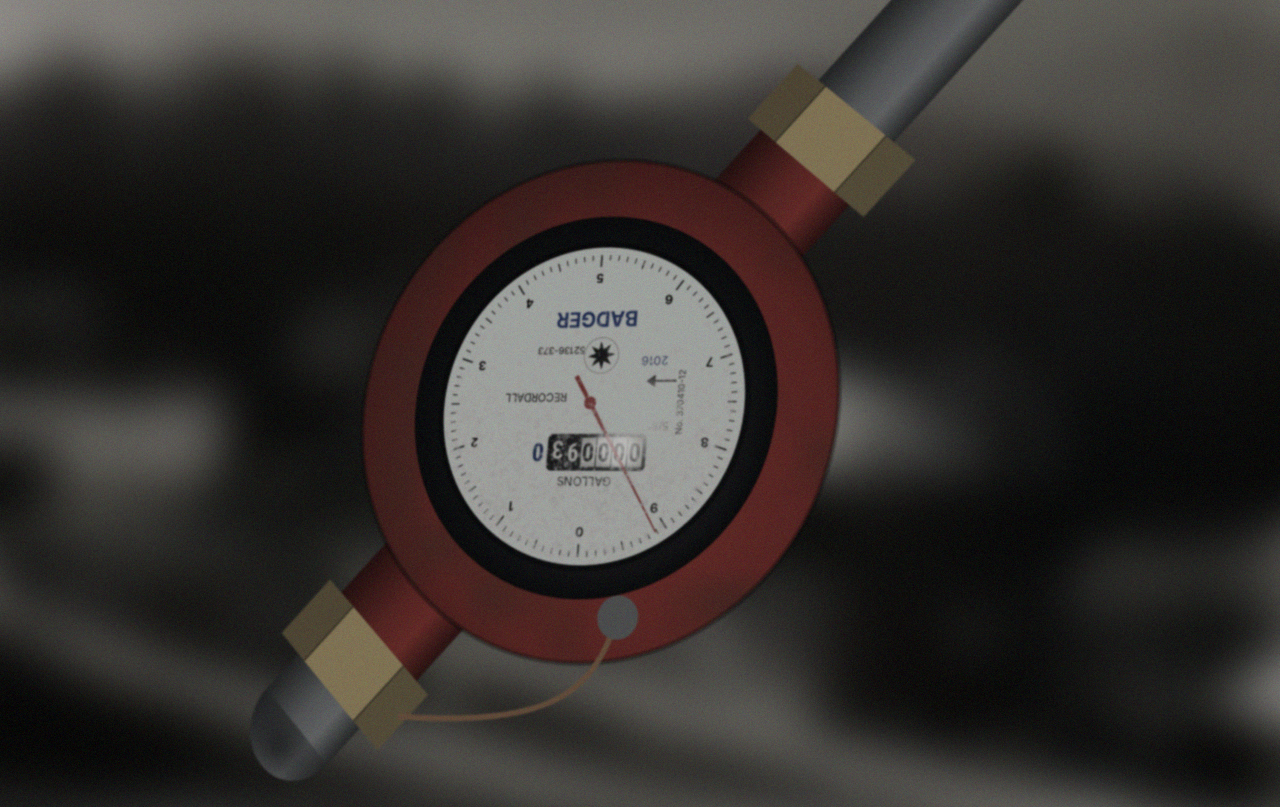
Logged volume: 929.1; gal
